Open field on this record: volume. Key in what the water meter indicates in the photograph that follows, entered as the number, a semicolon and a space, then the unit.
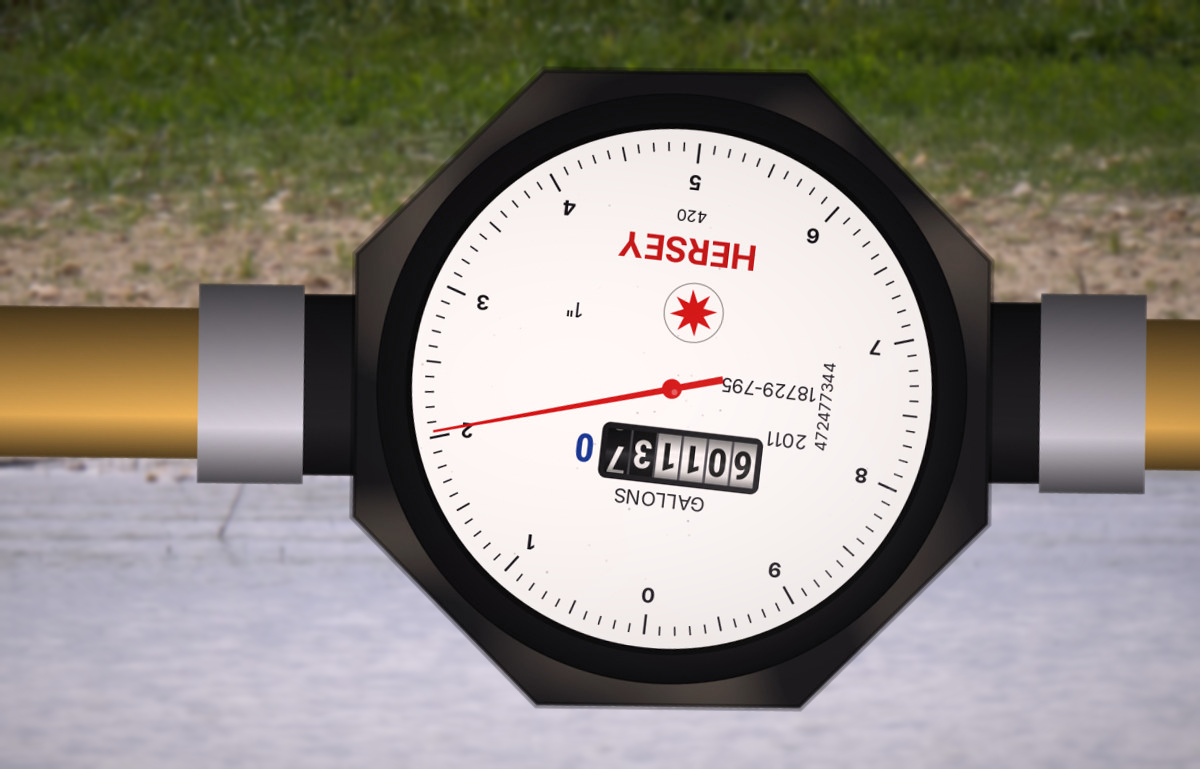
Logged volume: 6011372.0; gal
